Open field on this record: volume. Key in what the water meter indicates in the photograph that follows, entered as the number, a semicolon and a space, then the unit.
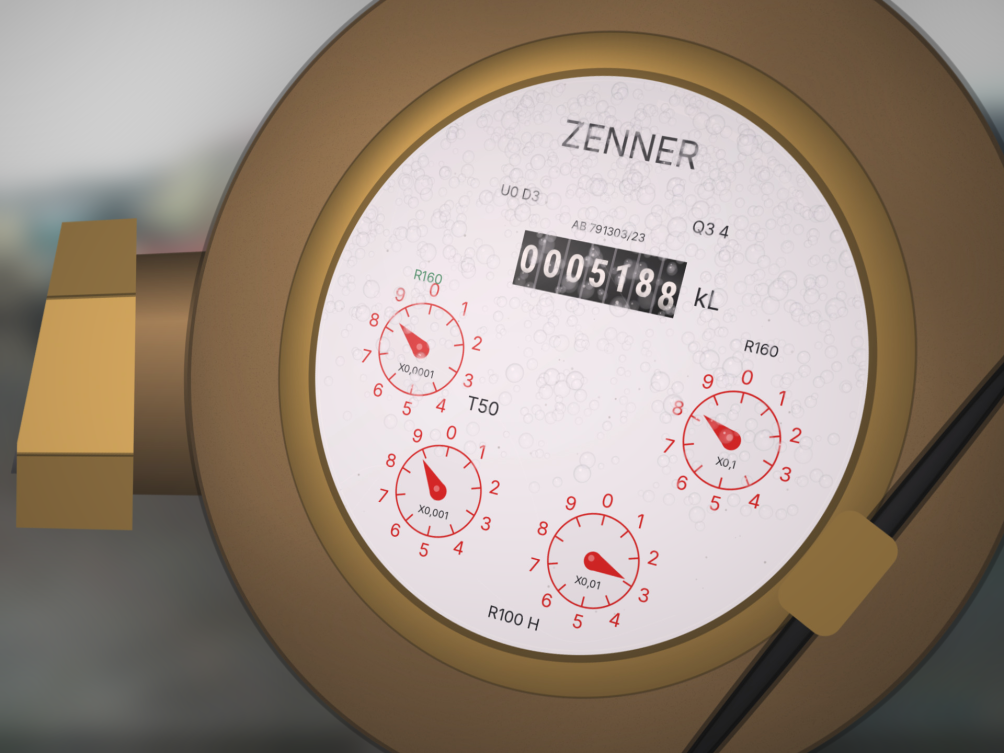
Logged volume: 5187.8288; kL
